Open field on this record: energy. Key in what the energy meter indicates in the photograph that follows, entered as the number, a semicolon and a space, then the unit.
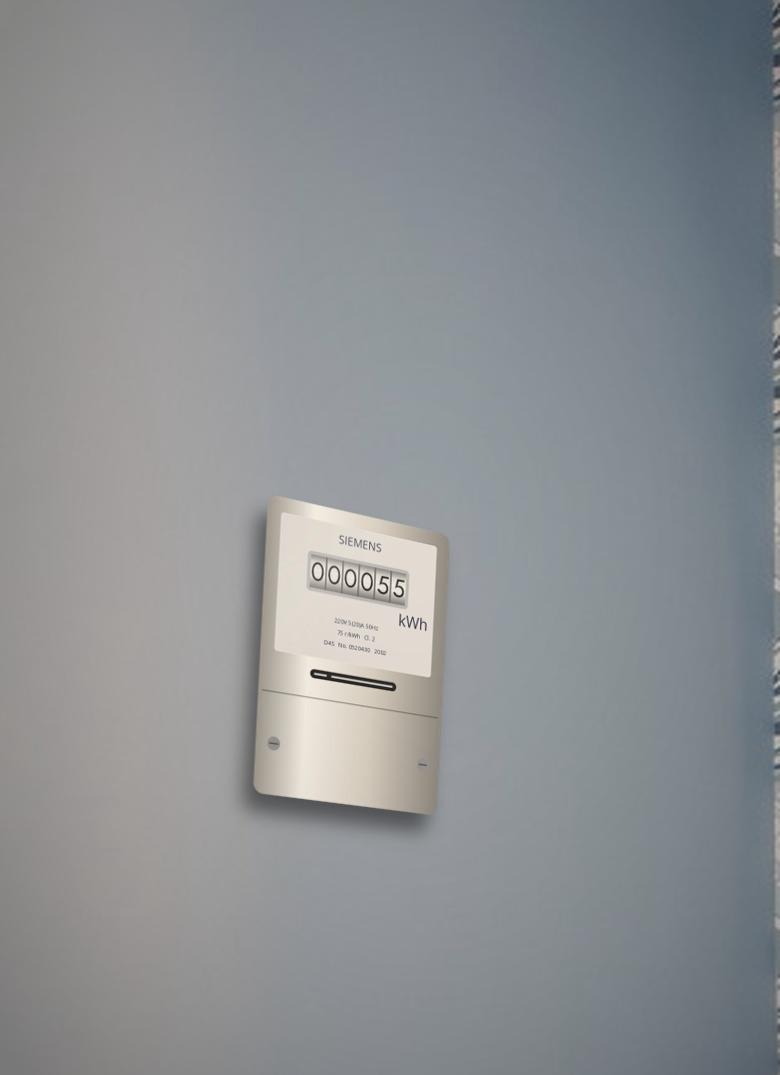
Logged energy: 55; kWh
